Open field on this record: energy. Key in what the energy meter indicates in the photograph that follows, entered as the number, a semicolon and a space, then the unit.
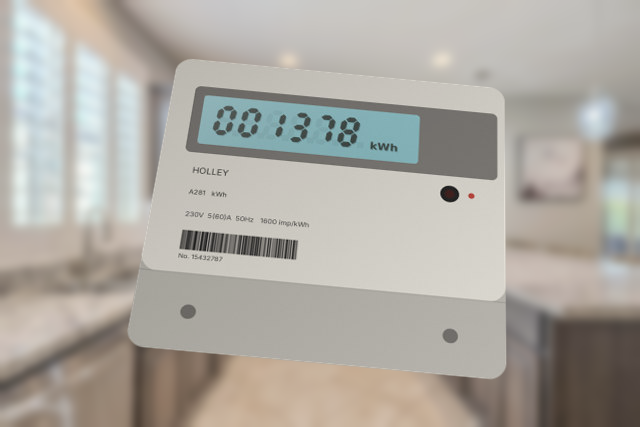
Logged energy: 1378; kWh
